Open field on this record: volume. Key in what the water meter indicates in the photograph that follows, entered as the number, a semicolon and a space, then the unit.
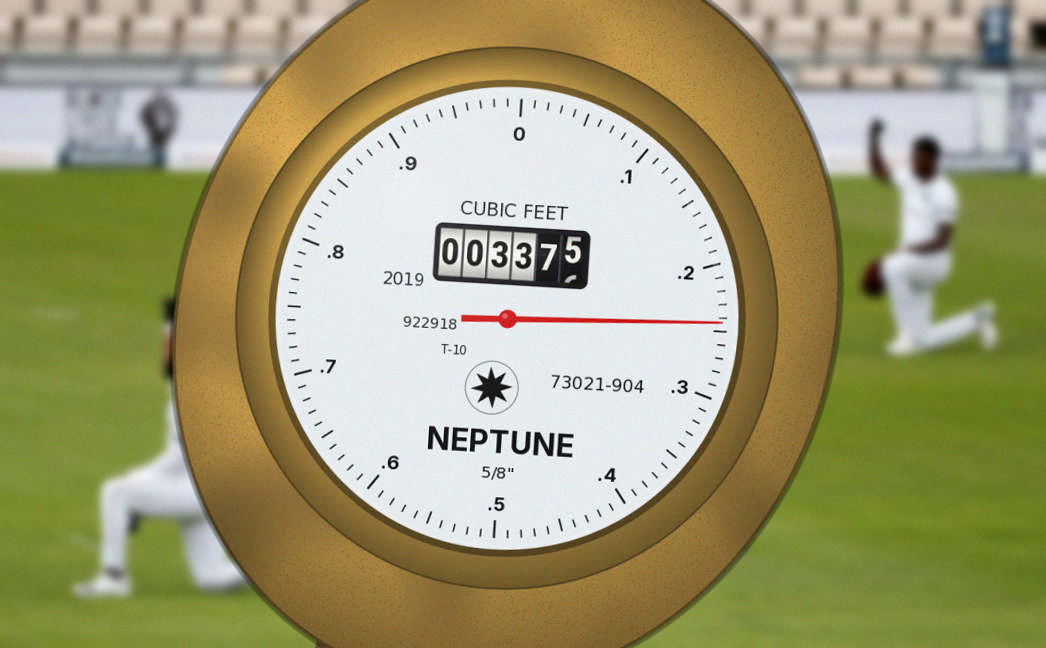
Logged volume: 3375.24; ft³
